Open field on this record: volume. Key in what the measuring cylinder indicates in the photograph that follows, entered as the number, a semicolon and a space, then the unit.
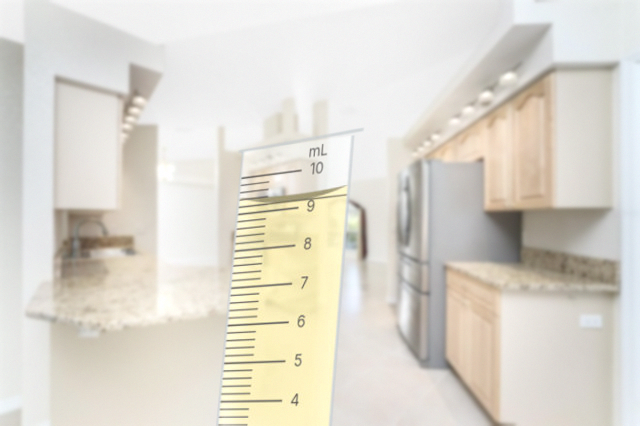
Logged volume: 9.2; mL
